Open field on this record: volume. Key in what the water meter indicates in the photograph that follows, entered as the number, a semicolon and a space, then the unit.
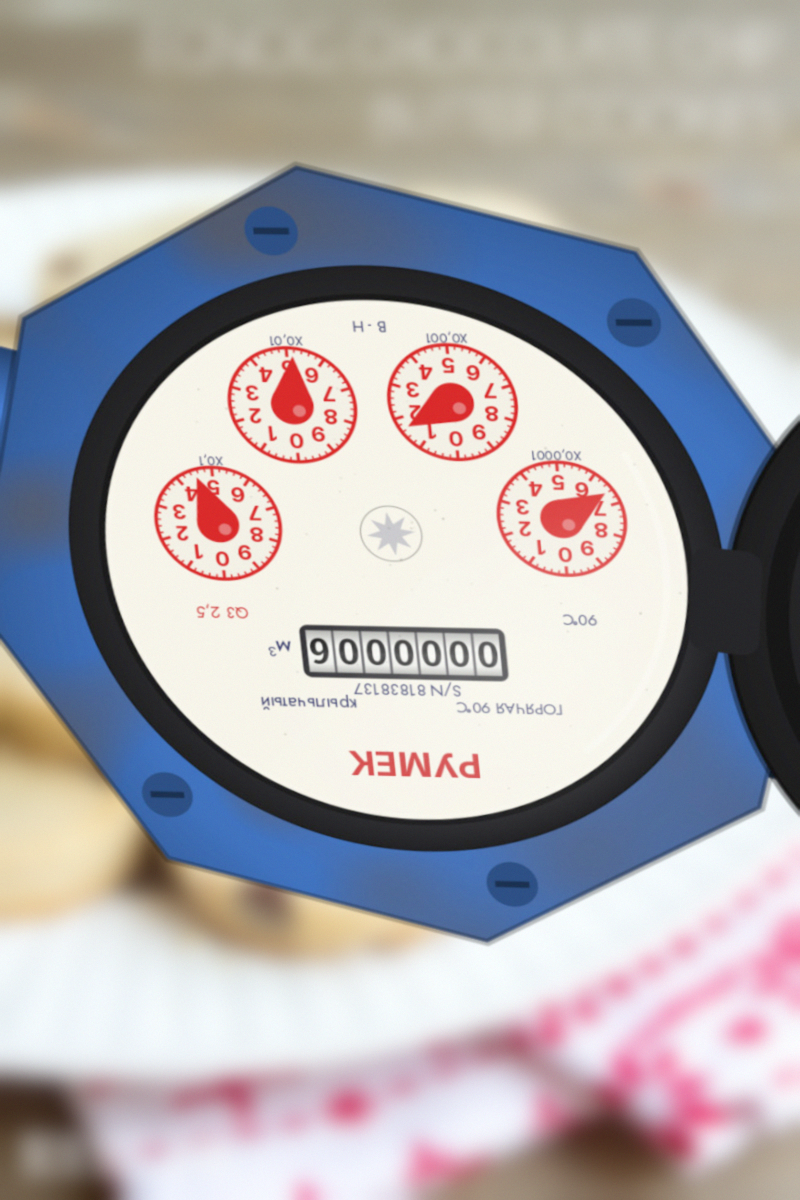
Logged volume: 6.4516; m³
